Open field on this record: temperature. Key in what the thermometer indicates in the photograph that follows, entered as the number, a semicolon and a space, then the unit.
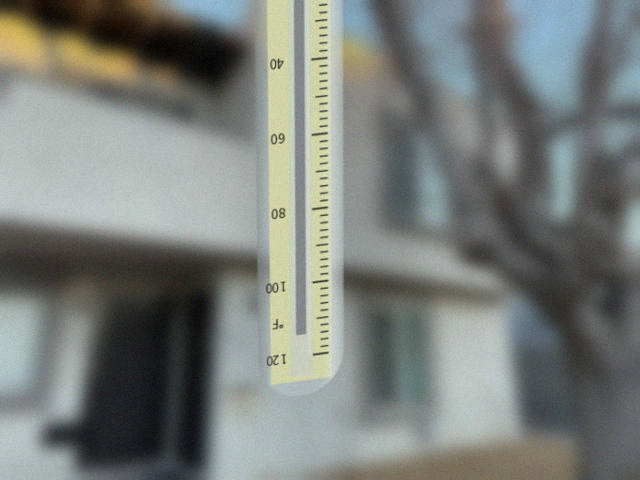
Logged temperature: 114; °F
